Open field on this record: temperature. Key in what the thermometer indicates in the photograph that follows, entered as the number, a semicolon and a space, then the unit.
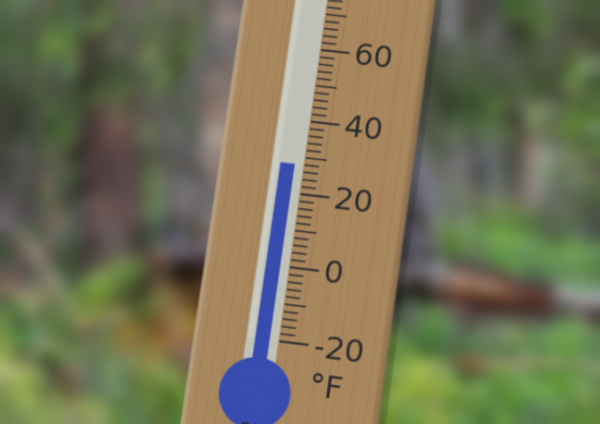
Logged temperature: 28; °F
